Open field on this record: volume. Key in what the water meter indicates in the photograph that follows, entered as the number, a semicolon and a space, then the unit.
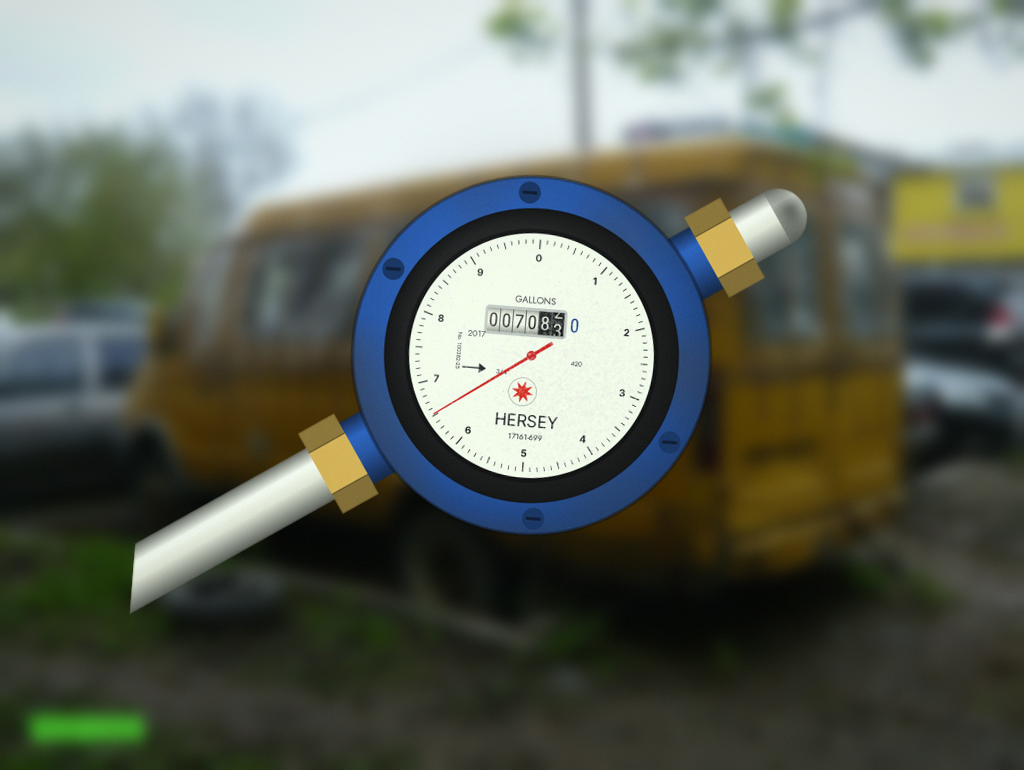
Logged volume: 70826.5; gal
